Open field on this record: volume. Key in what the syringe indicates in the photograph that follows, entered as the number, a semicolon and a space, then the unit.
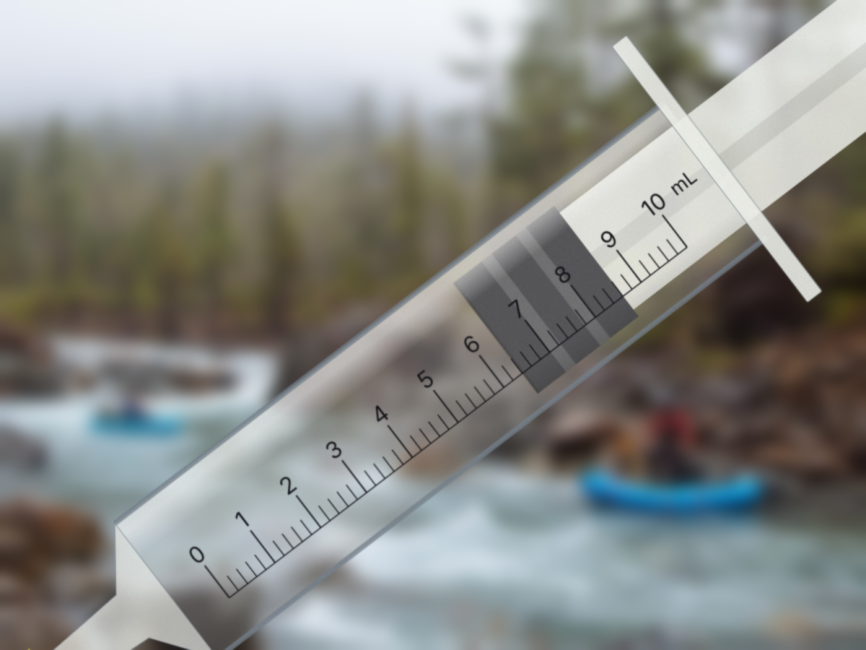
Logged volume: 6.4; mL
